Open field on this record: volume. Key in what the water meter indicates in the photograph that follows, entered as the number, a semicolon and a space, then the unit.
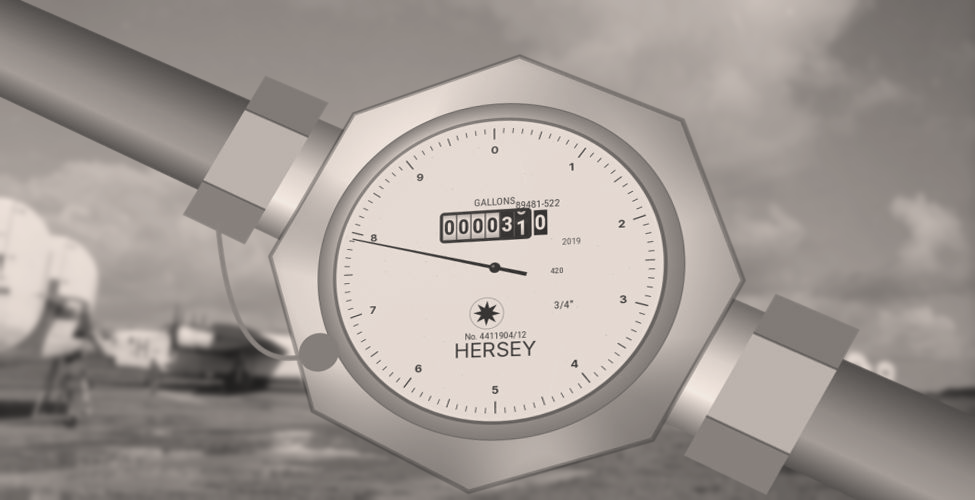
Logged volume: 307.9; gal
